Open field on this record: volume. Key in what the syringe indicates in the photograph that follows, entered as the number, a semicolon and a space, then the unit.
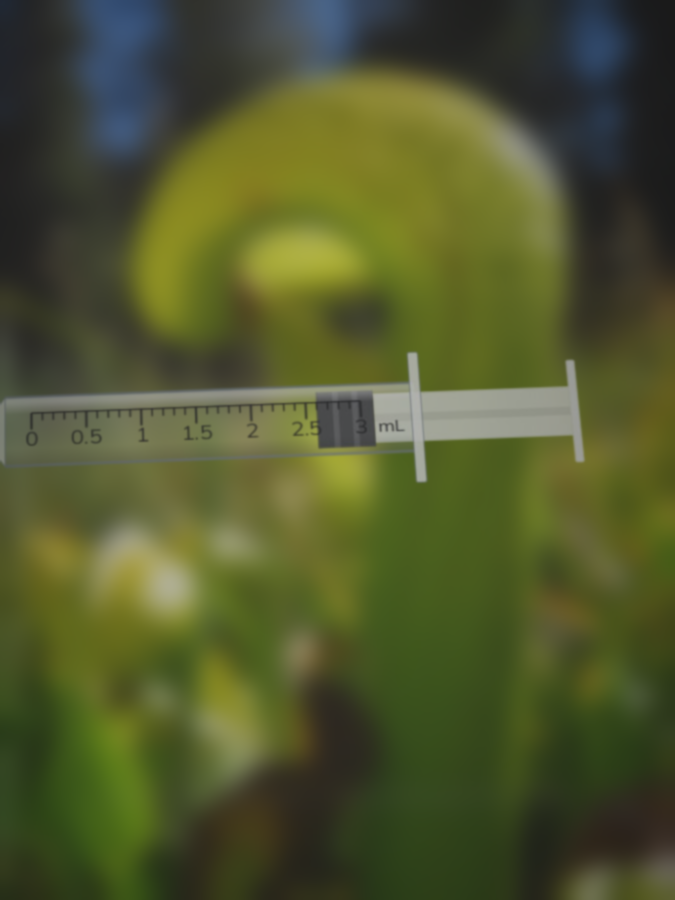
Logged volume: 2.6; mL
